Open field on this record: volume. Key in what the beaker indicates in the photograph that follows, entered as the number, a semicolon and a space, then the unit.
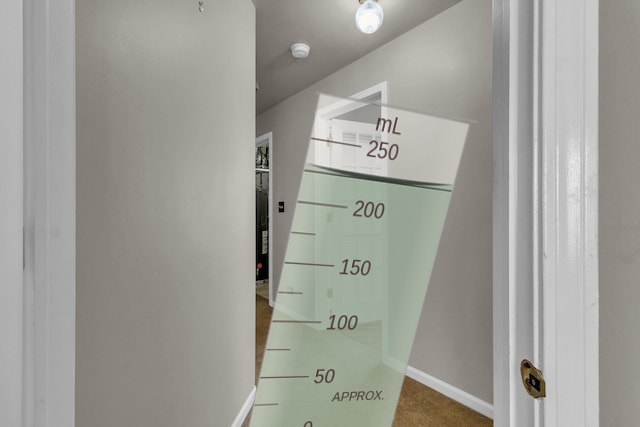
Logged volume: 225; mL
